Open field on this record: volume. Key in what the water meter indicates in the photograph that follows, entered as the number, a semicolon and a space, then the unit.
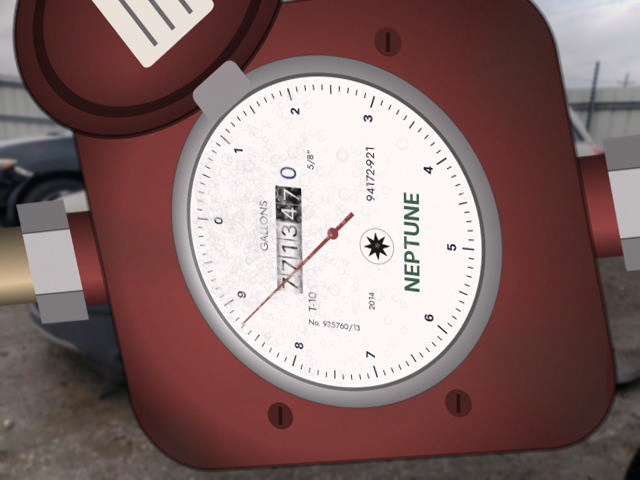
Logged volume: 7713468.7; gal
